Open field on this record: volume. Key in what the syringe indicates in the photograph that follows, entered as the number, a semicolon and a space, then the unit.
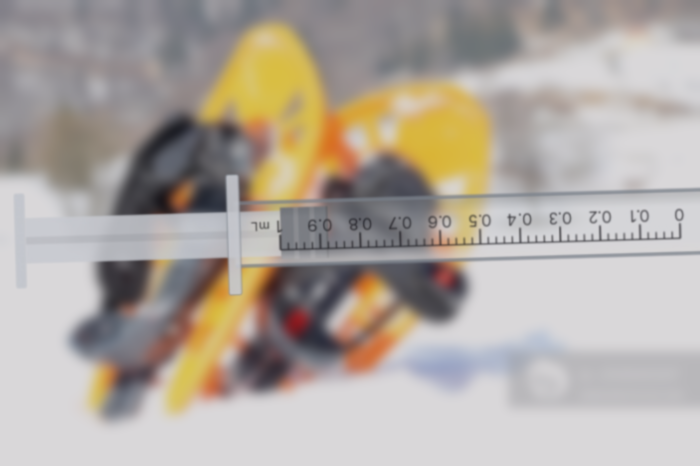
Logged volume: 0.88; mL
